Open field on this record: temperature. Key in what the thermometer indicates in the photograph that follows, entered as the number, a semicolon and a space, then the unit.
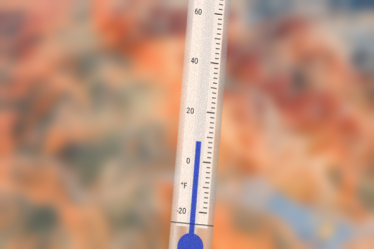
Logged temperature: 8; °F
